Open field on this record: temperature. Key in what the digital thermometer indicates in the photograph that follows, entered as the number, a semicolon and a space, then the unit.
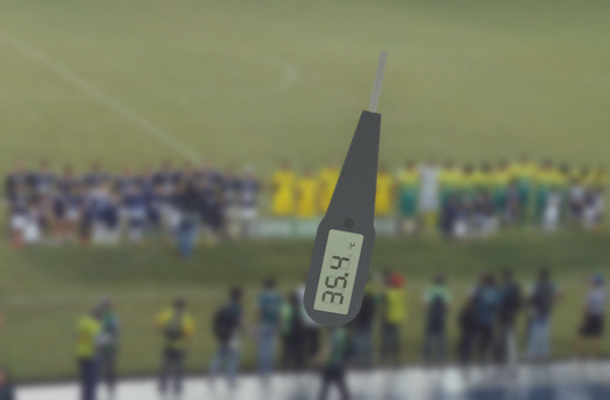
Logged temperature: 35.4; °C
